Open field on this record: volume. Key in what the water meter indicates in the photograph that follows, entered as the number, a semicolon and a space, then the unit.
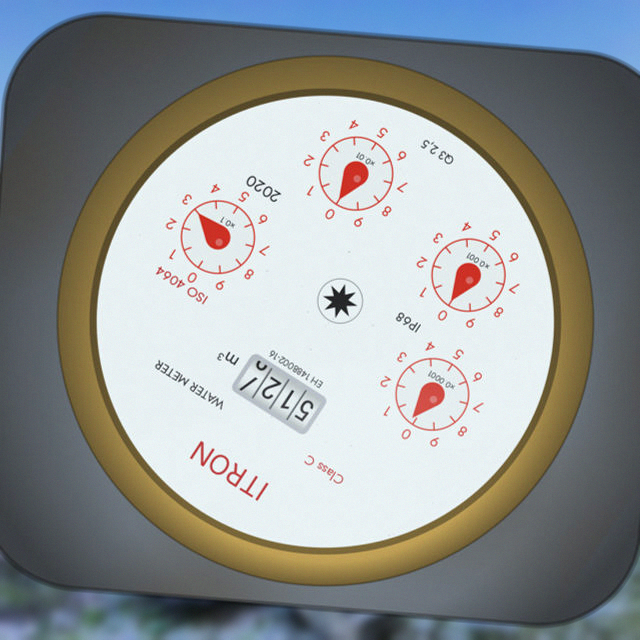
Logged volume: 5127.3000; m³
